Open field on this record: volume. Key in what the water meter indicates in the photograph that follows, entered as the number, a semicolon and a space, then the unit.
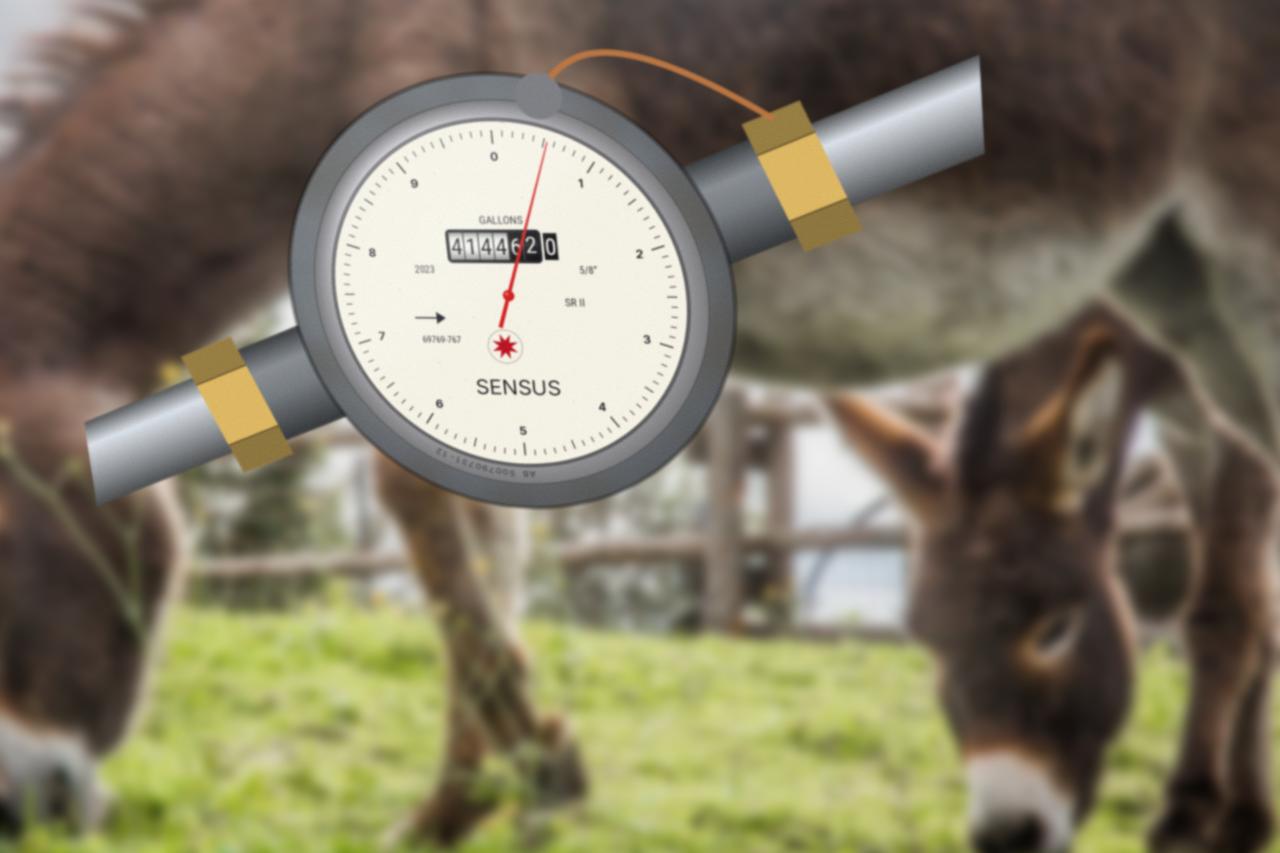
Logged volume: 4144620.5; gal
